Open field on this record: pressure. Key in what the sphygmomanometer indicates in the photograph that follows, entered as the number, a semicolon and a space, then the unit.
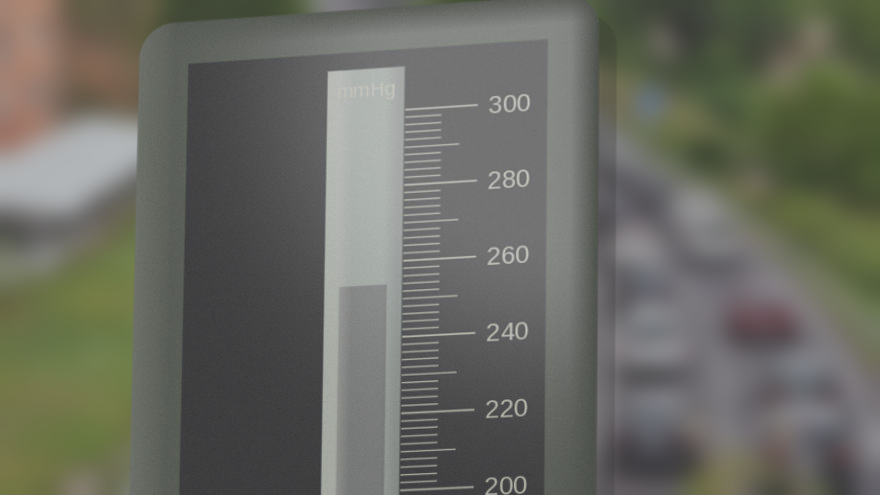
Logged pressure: 254; mmHg
